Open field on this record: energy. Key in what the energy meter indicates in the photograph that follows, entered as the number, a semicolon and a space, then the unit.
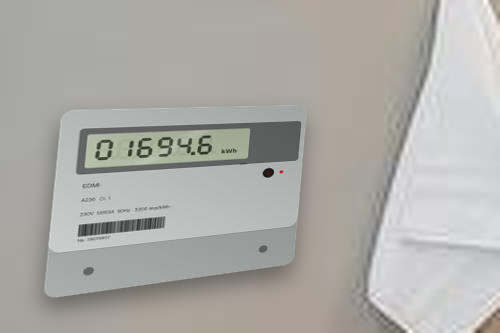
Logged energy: 1694.6; kWh
